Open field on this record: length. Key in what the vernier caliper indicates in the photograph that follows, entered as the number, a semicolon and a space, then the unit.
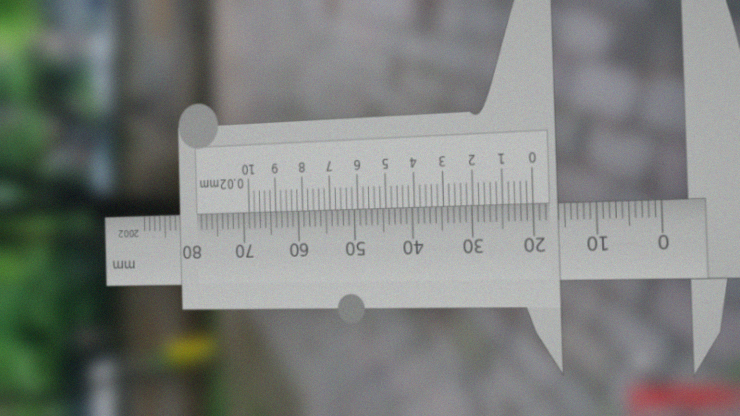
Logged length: 20.0; mm
